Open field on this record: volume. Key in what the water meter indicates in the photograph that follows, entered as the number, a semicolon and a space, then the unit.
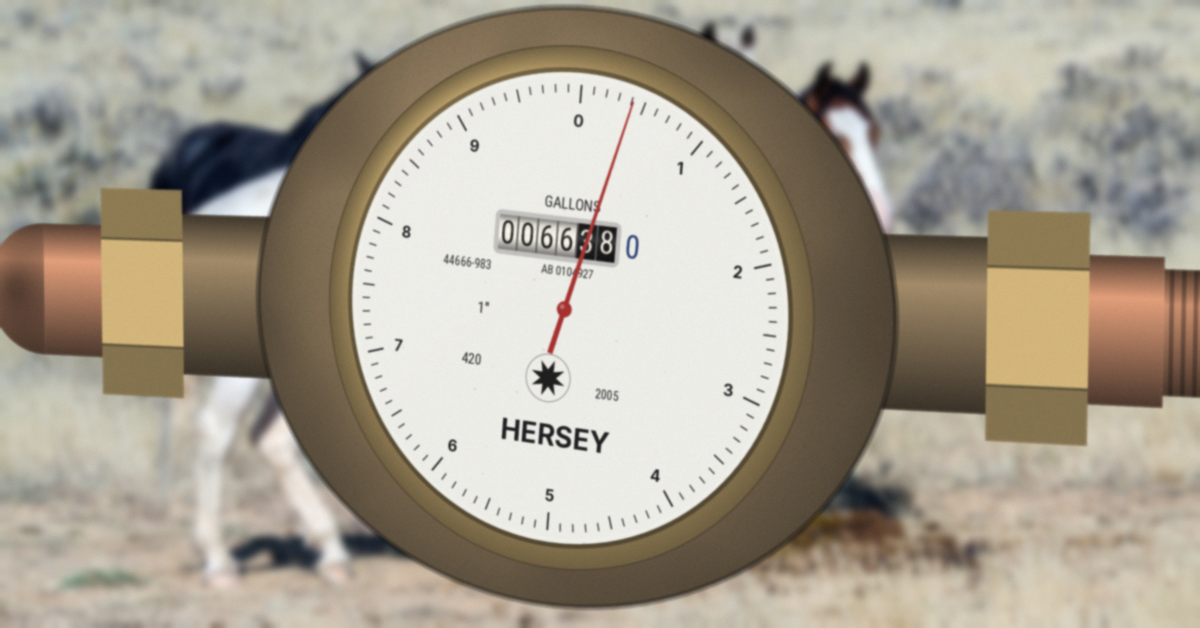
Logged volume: 66380.4; gal
